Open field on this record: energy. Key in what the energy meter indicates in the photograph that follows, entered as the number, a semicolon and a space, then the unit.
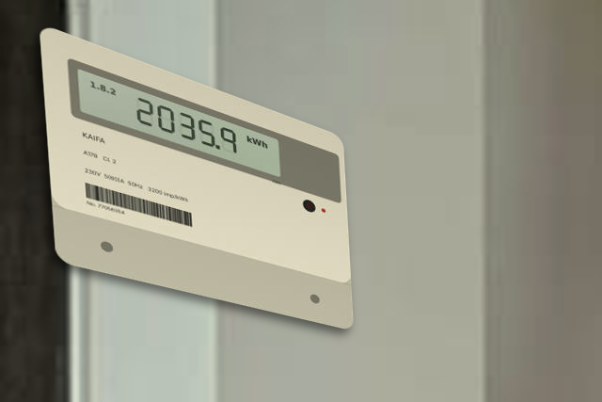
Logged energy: 2035.9; kWh
